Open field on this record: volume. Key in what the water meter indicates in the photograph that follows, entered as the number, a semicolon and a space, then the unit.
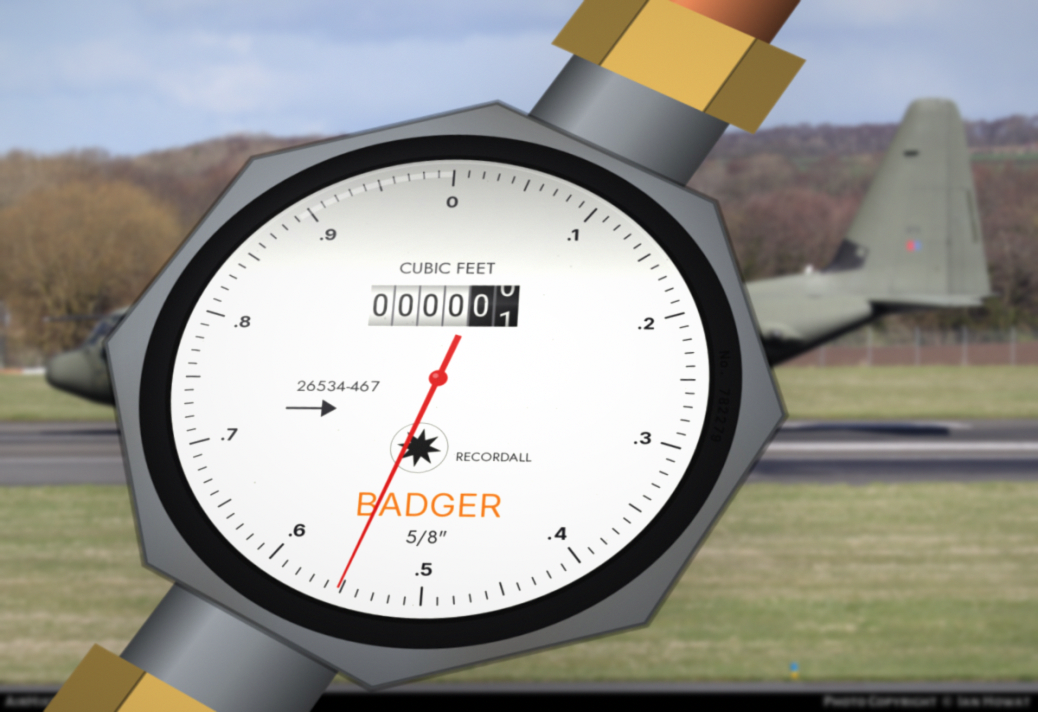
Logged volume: 0.55; ft³
